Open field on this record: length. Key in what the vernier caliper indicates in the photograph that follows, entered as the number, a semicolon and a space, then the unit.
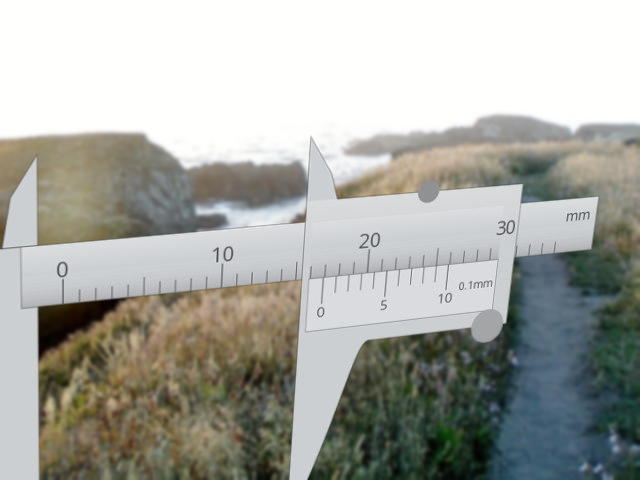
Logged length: 16.9; mm
